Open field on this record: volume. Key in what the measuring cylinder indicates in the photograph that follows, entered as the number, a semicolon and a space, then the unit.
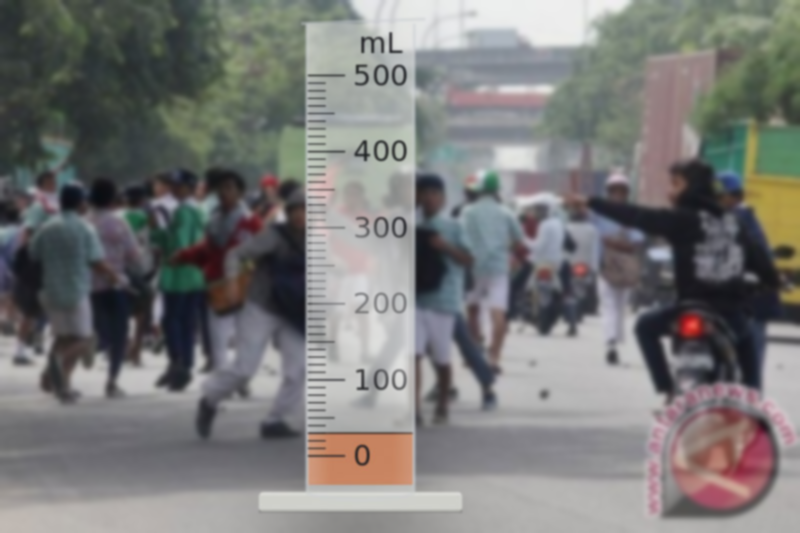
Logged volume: 30; mL
